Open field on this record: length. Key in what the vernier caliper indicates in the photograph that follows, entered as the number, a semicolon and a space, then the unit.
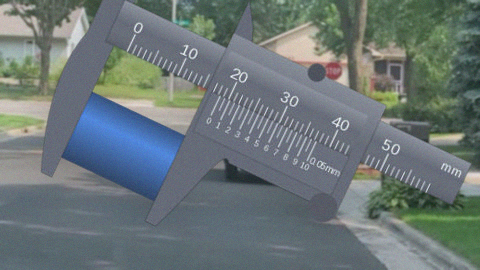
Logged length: 18.4; mm
